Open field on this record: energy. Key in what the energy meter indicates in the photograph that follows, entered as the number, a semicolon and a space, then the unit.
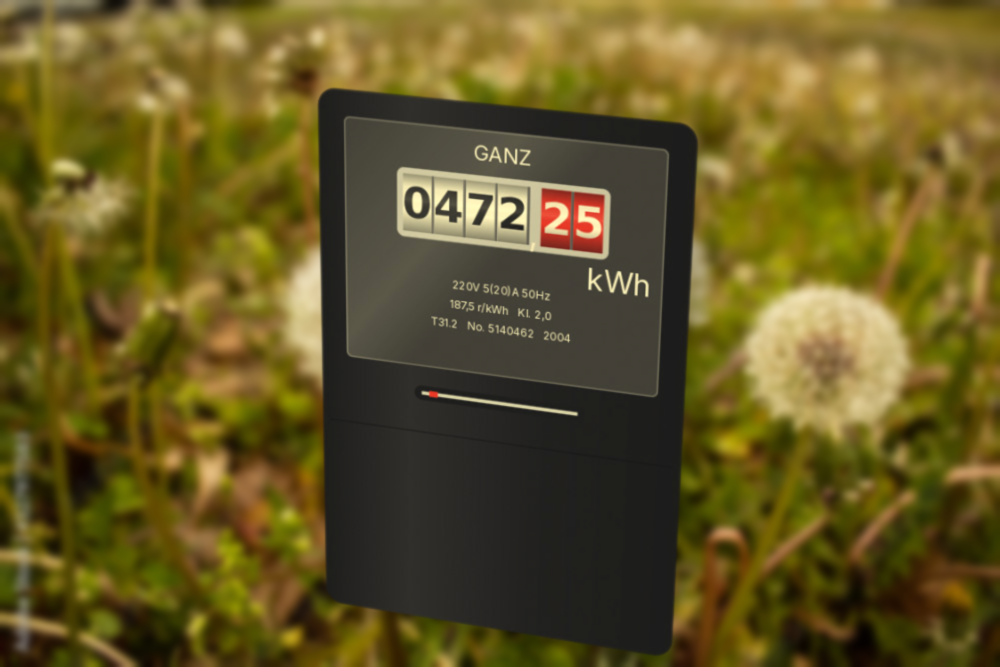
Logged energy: 472.25; kWh
